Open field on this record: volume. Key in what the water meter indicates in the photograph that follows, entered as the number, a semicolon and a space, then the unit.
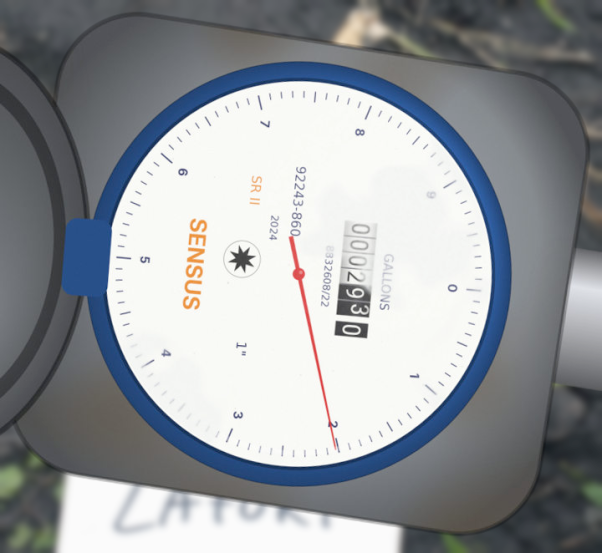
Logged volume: 2932.0; gal
